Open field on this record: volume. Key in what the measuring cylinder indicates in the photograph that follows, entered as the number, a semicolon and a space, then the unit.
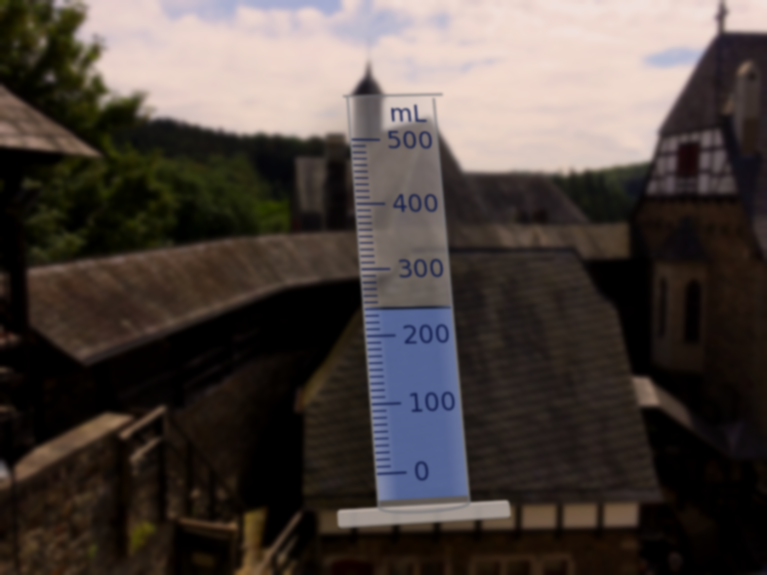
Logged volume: 240; mL
